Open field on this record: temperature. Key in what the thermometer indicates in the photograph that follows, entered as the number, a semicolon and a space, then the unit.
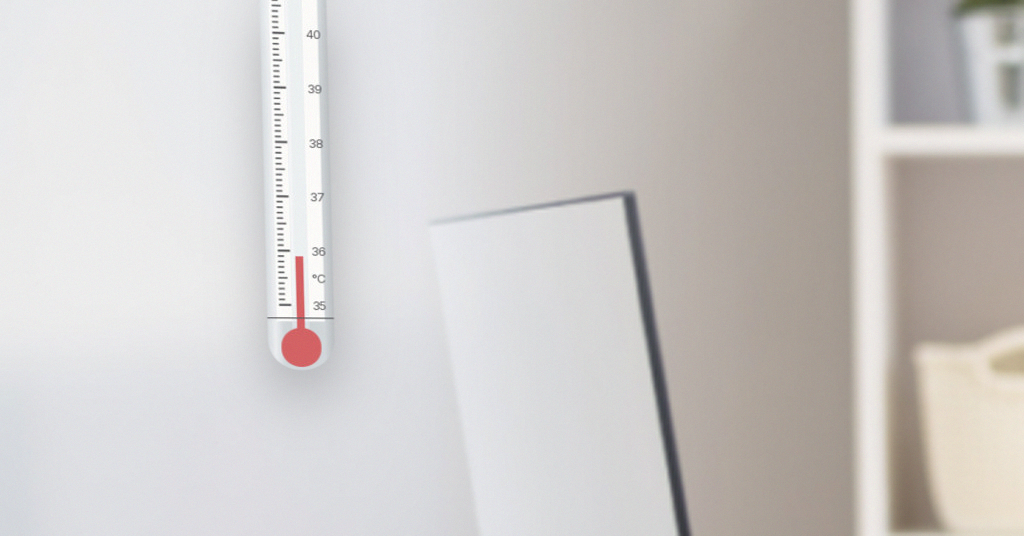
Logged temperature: 35.9; °C
